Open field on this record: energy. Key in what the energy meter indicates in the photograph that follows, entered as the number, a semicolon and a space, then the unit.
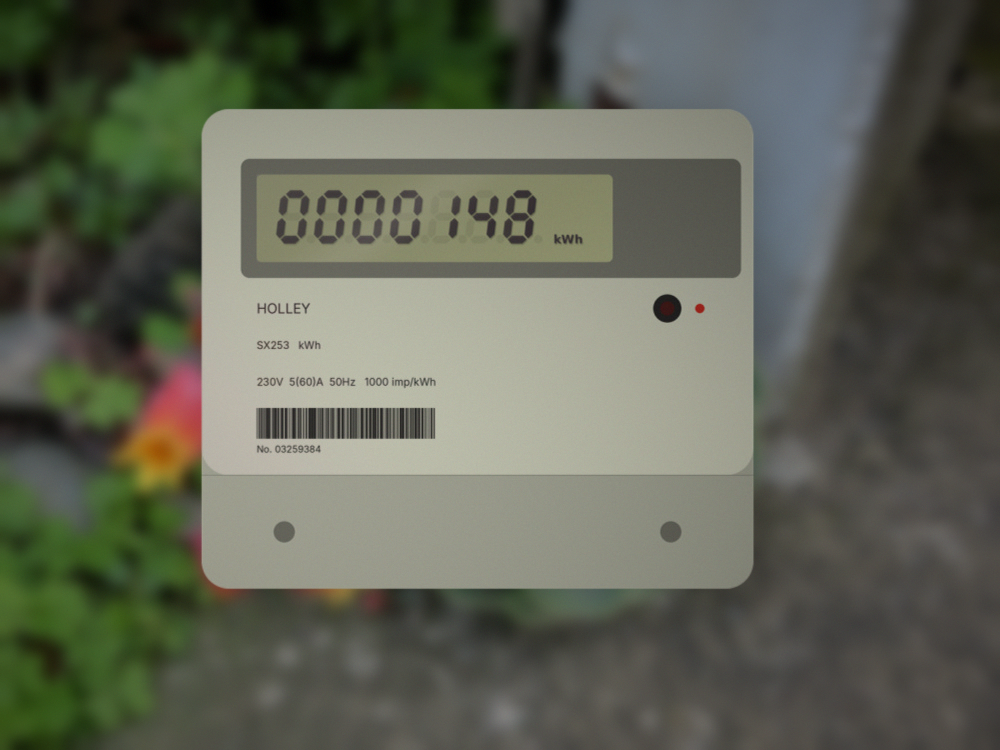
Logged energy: 148; kWh
